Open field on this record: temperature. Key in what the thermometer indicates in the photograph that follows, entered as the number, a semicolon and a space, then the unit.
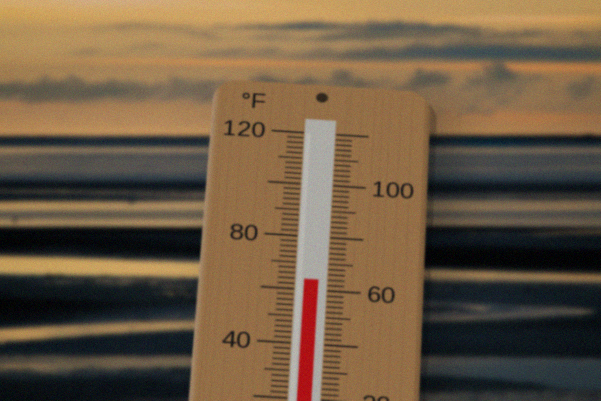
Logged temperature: 64; °F
